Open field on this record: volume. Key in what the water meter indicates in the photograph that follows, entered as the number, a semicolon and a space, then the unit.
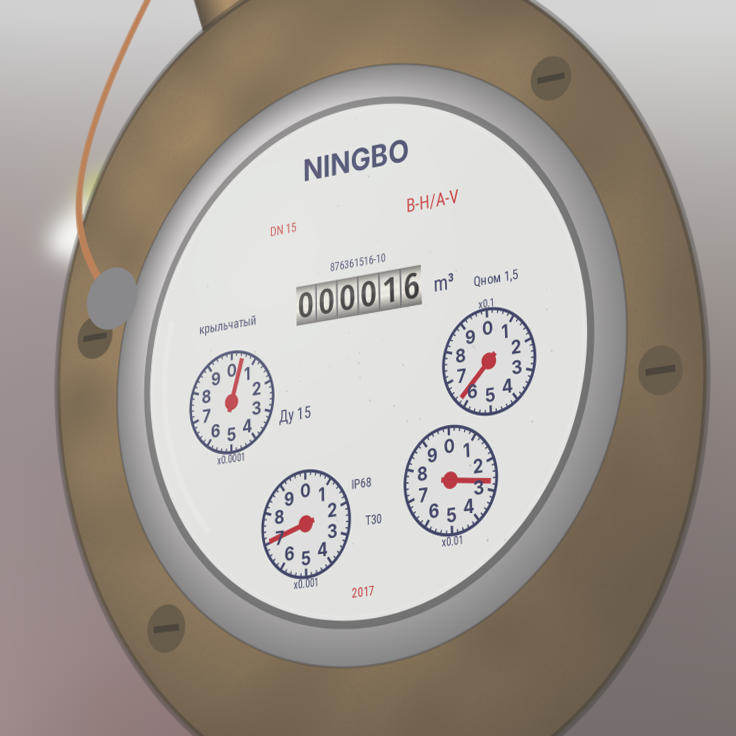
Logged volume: 16.6270; m³
